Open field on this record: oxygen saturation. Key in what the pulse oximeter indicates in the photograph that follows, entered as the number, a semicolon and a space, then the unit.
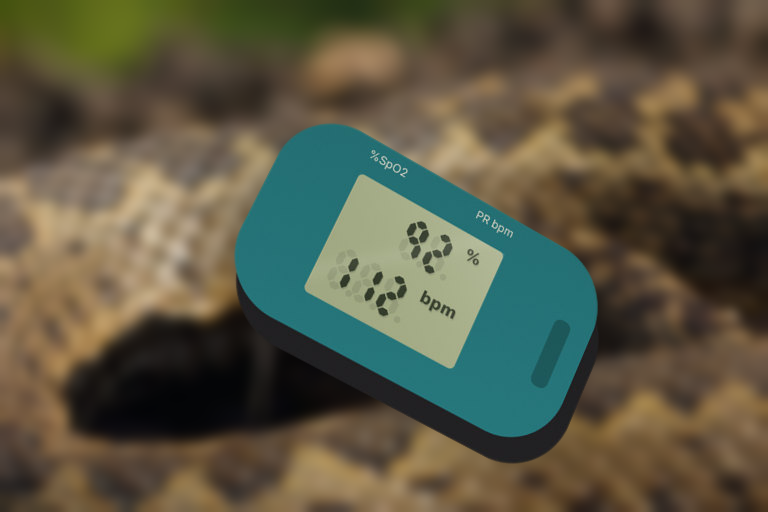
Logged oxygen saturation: 92; %
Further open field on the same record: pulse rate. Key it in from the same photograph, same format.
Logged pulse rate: 112; bpm
